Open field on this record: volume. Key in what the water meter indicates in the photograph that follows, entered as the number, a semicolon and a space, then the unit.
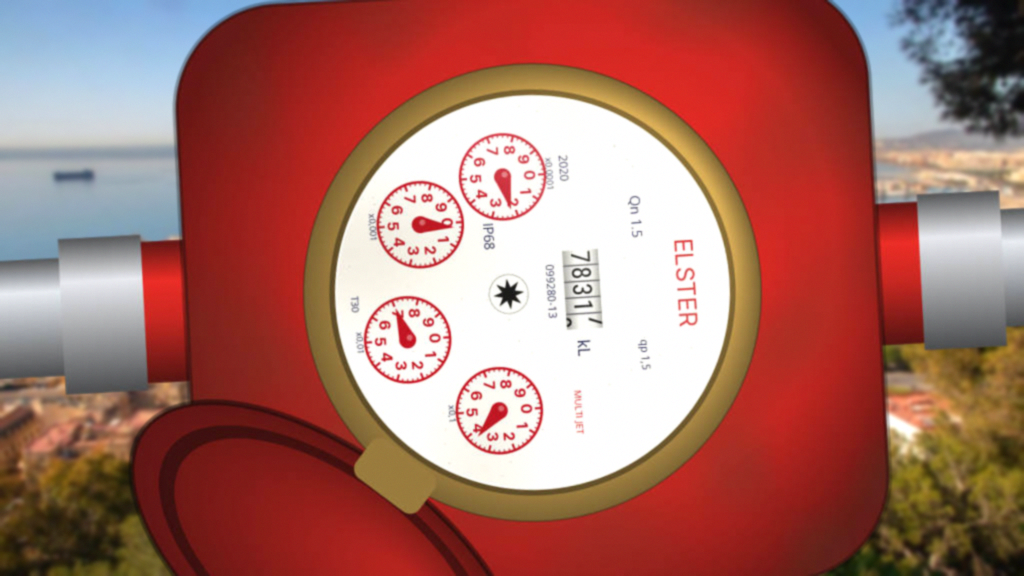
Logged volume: 78317.3702; kL
